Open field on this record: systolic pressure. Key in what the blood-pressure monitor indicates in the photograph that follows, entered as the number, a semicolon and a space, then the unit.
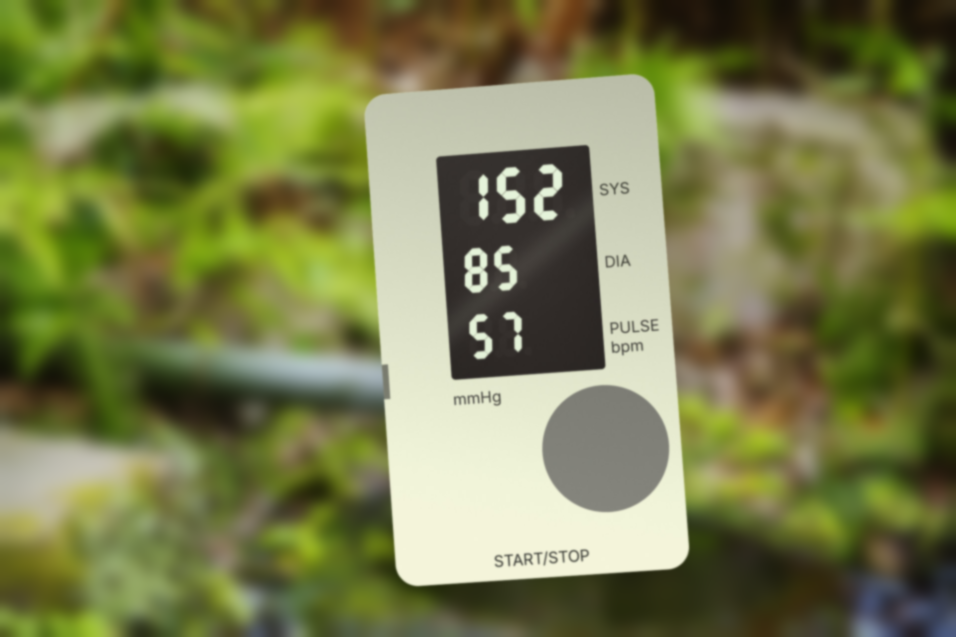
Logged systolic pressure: 152; mmHg
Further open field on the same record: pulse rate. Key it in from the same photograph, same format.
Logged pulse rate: 57; bpm
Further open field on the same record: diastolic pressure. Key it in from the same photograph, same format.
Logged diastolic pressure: 85; mmHg
